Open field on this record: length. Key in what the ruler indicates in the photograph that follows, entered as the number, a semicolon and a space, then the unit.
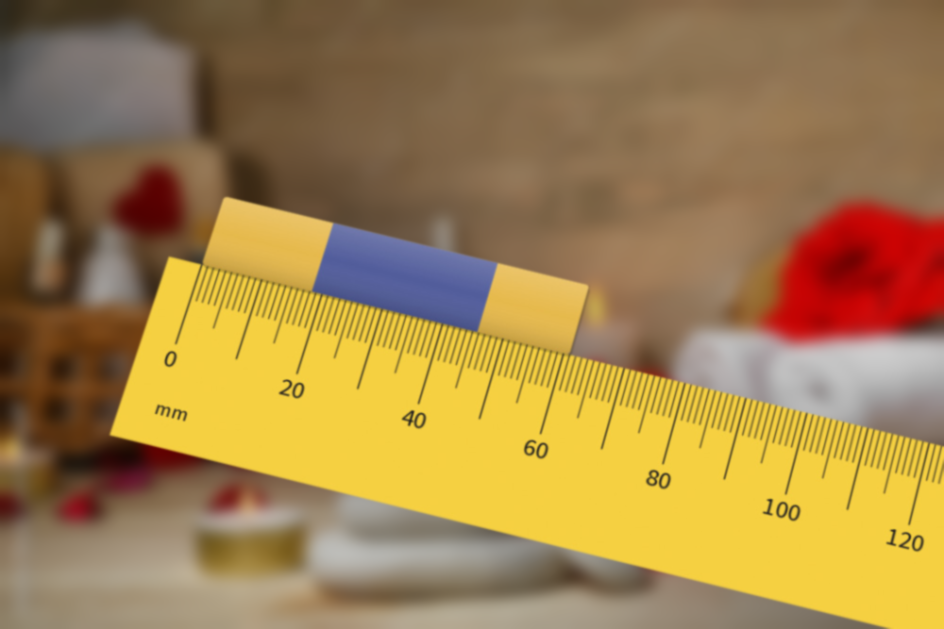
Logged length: 61; mm
